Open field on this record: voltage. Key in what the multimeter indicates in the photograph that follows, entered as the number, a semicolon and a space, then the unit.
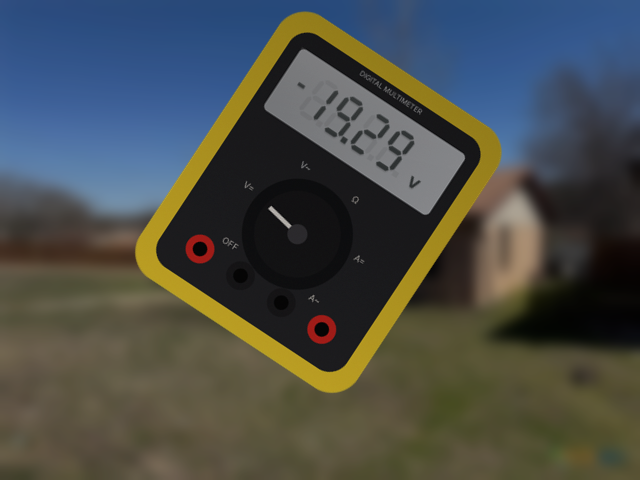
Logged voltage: -19.29; V
